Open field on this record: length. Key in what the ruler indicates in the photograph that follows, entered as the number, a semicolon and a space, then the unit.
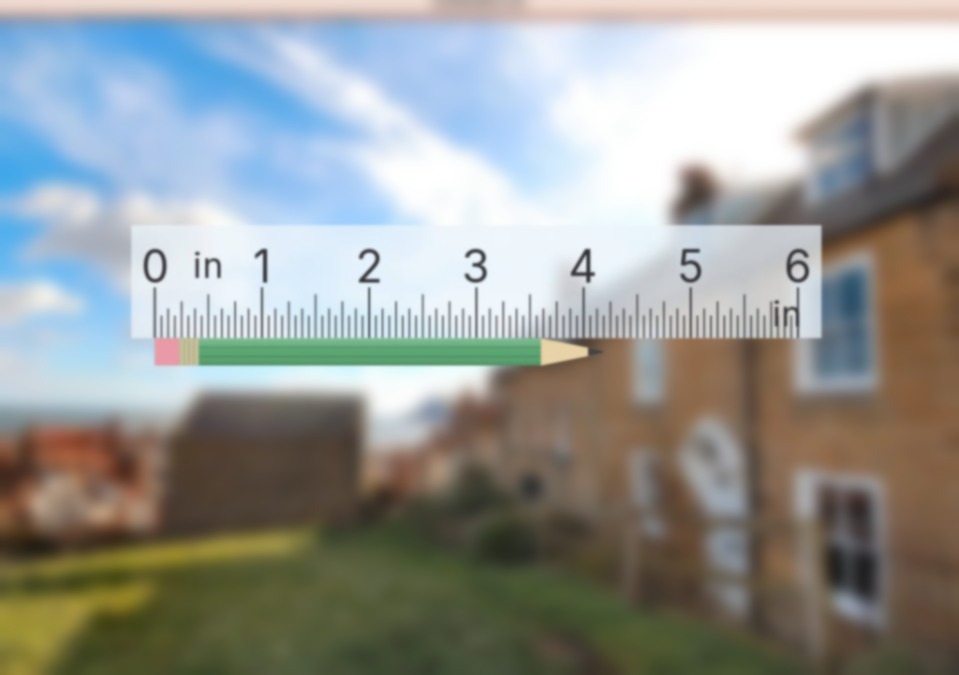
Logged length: 4.1875; in
